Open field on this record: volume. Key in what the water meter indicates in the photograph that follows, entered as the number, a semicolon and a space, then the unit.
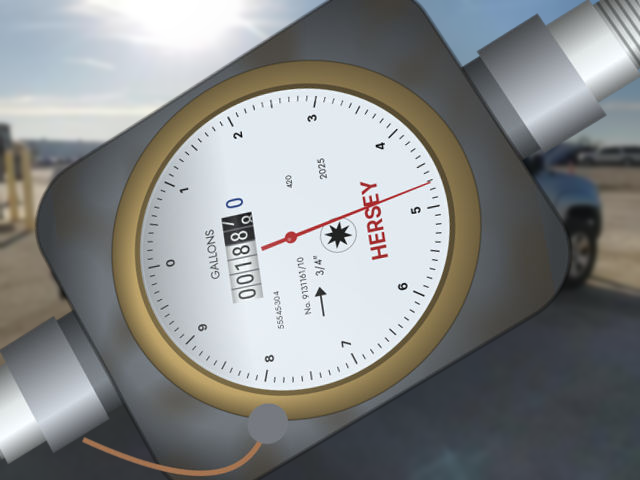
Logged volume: 18874.7; gal
